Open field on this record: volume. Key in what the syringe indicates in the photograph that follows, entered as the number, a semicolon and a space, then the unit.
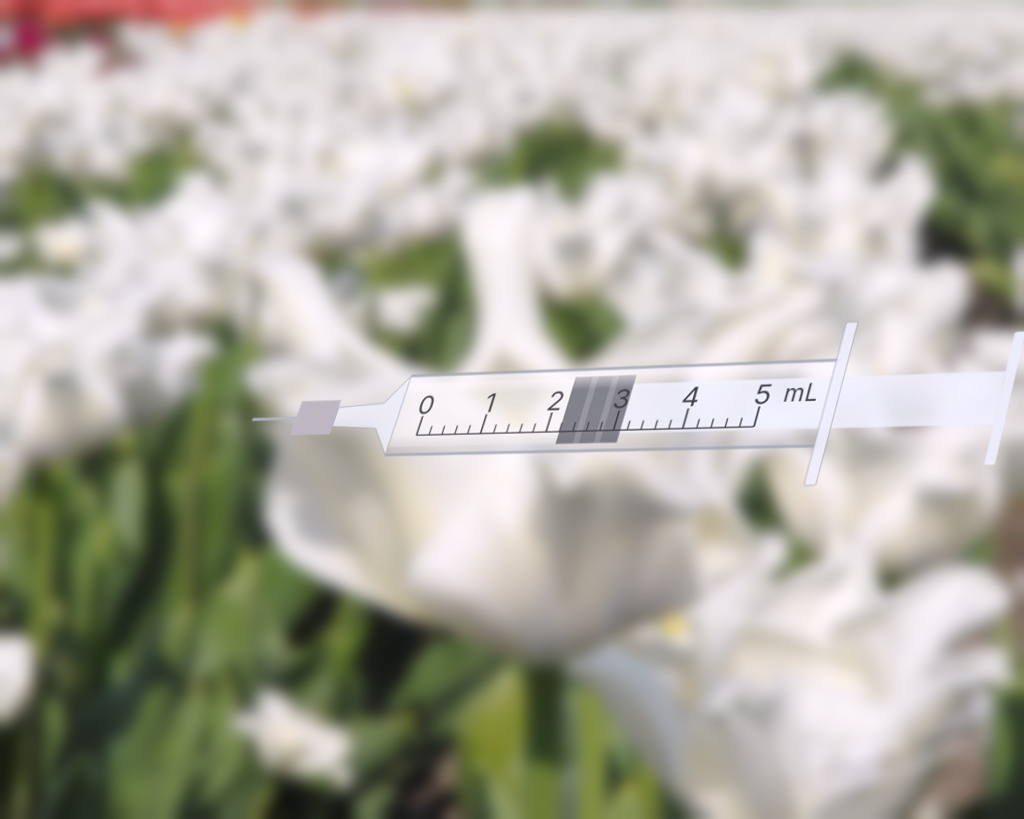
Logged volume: 2.2; mL
